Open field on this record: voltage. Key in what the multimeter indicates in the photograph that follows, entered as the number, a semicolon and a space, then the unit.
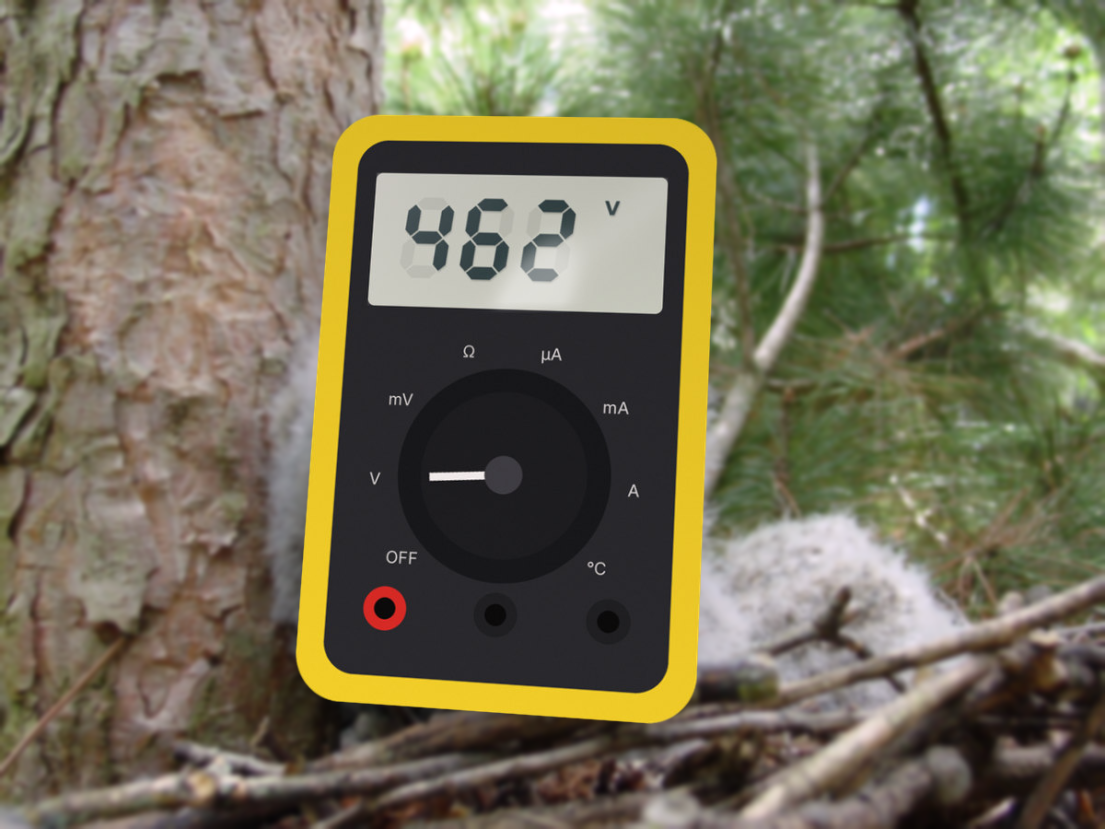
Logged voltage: 462; V
